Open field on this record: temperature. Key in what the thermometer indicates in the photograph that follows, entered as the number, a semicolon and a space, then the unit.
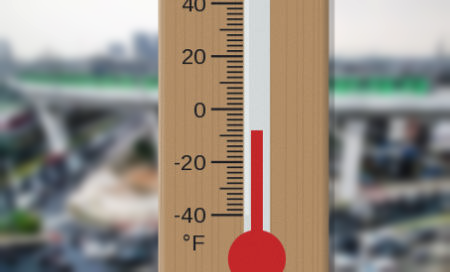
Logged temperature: -8; °F
